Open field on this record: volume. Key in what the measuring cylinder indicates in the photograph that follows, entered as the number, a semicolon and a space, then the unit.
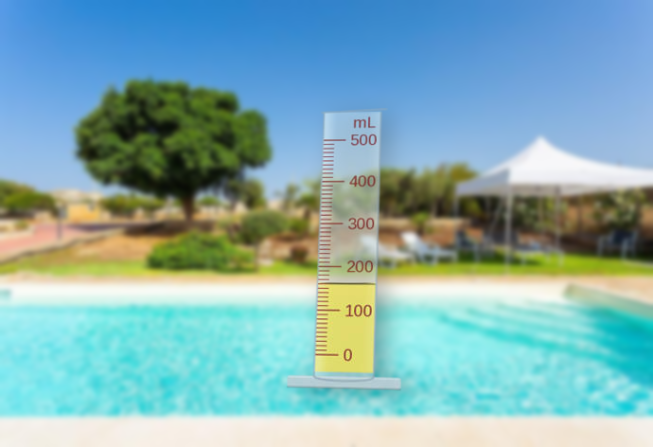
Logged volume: 160; mL
